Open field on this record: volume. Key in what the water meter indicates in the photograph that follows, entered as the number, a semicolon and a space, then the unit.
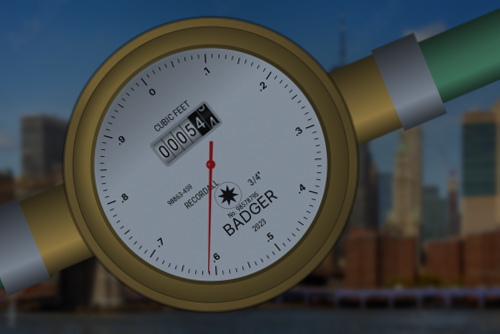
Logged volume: 543.61; ft³
